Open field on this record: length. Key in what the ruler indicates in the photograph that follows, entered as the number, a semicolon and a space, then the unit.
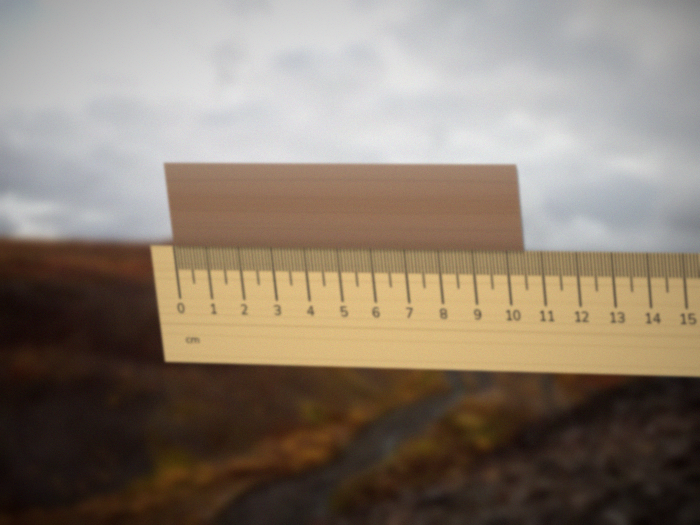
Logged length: 10.5; cm
